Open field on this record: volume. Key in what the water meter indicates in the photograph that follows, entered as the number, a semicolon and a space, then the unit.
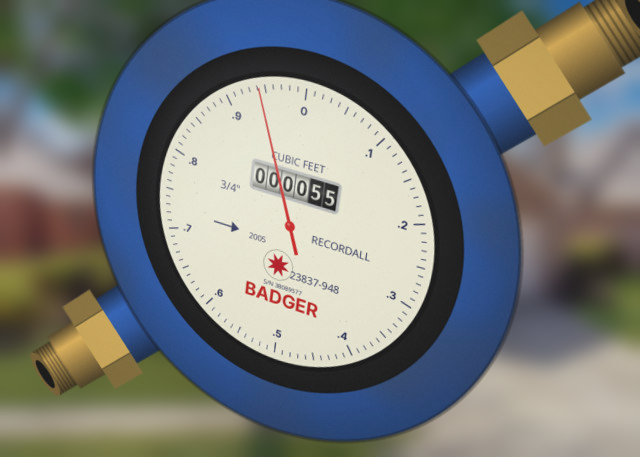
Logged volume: 54.94; ft³
